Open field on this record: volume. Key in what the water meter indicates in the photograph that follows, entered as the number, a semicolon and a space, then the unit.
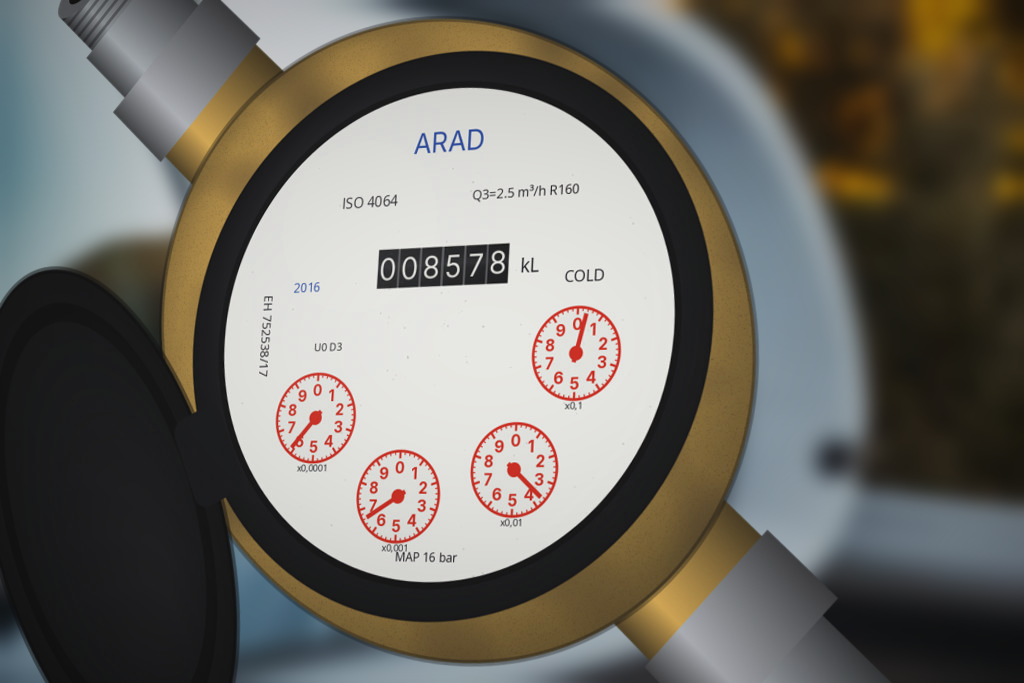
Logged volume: 8578.0366; kL
